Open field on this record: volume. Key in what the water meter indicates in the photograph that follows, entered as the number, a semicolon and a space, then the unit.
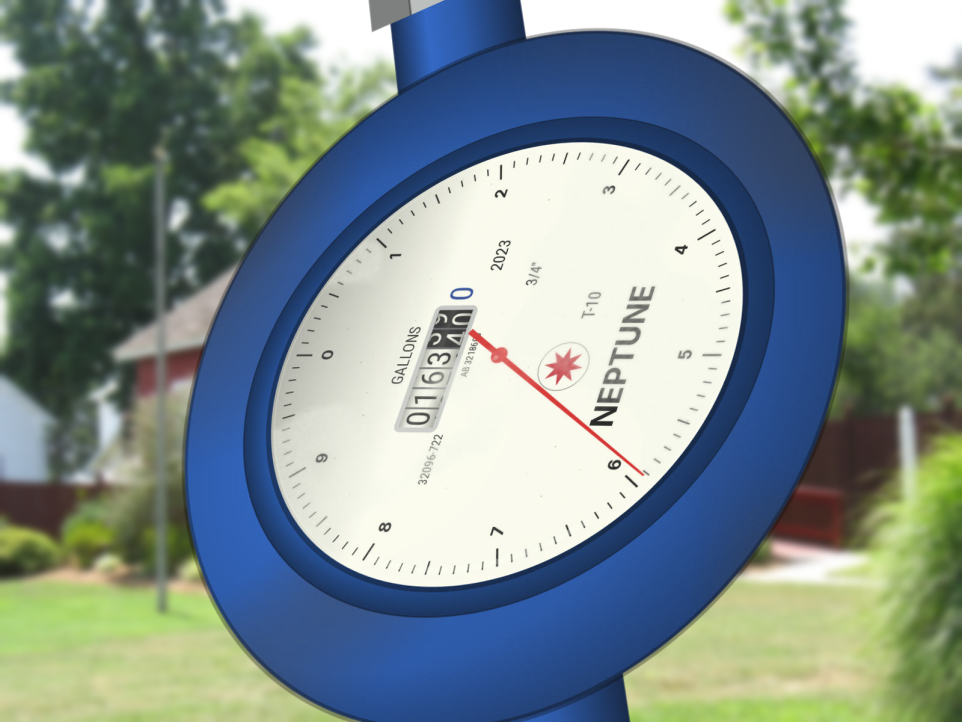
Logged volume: 163395.9; gal
